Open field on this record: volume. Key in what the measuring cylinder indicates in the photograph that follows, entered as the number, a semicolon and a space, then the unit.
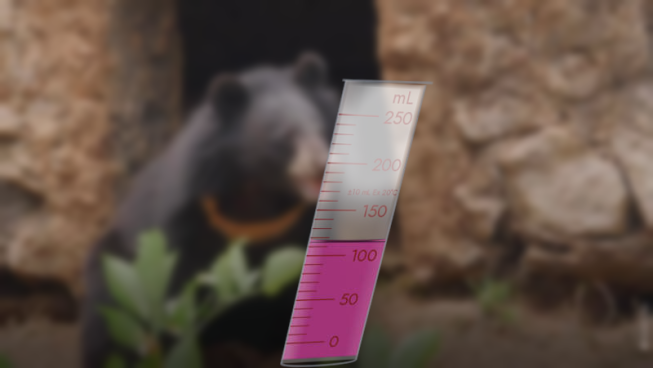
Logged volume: 115; mL
